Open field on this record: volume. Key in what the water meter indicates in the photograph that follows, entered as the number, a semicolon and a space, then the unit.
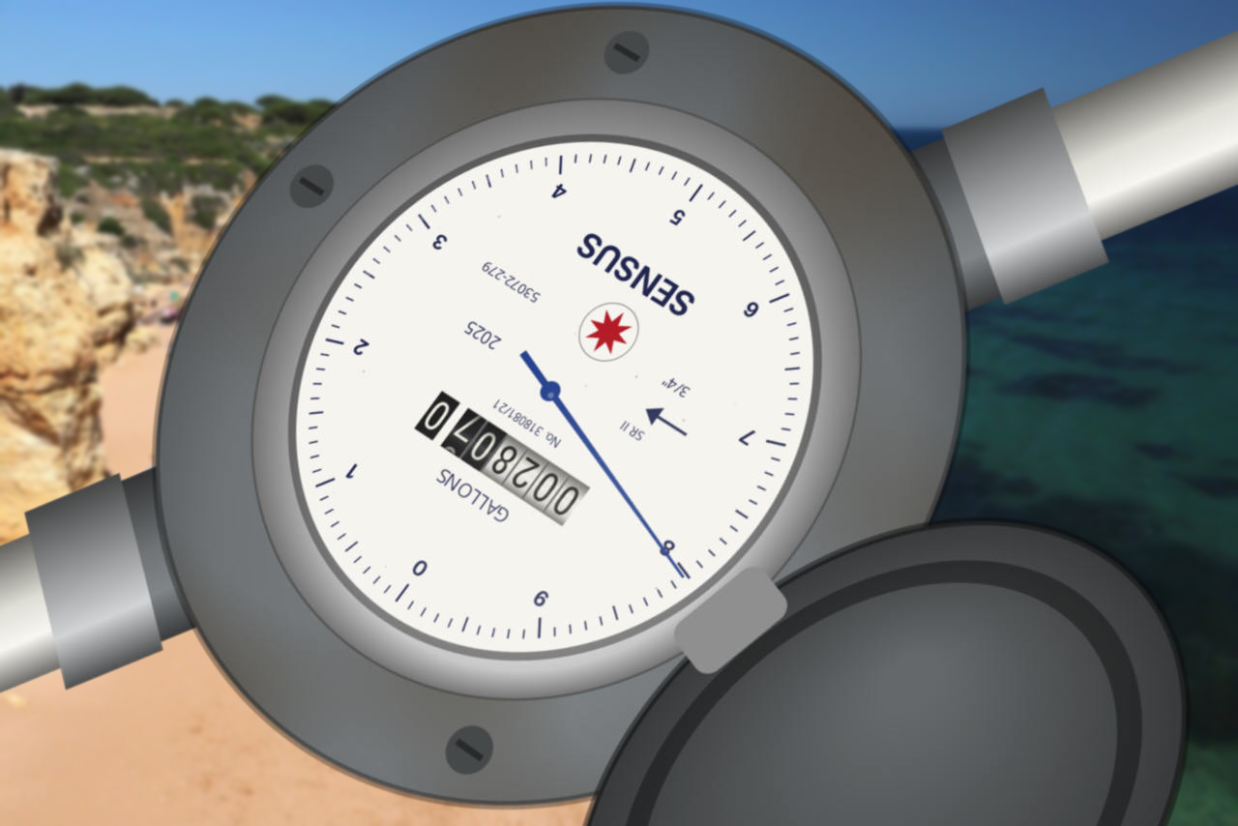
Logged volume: 28068.0; gal
